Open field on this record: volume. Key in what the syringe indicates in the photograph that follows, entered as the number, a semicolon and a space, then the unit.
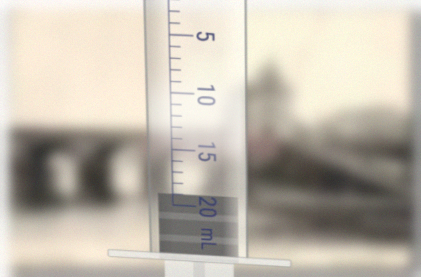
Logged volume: 19; mL
